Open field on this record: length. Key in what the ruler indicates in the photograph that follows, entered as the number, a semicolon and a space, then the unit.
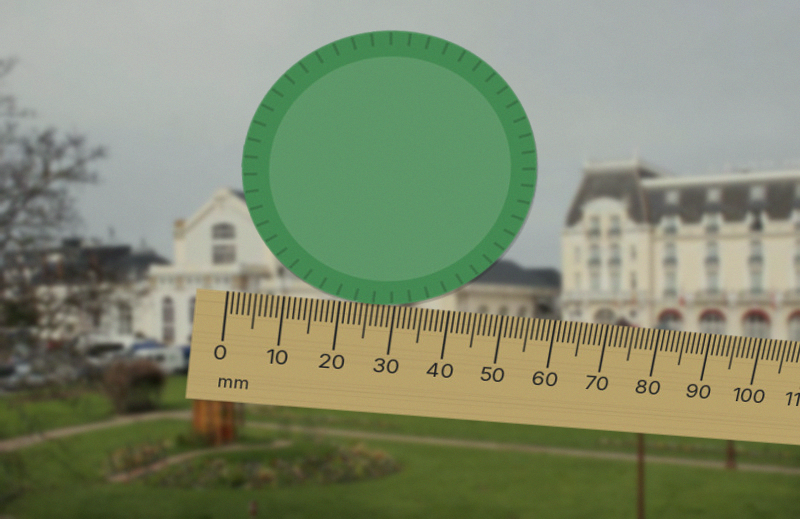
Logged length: 52; mm
